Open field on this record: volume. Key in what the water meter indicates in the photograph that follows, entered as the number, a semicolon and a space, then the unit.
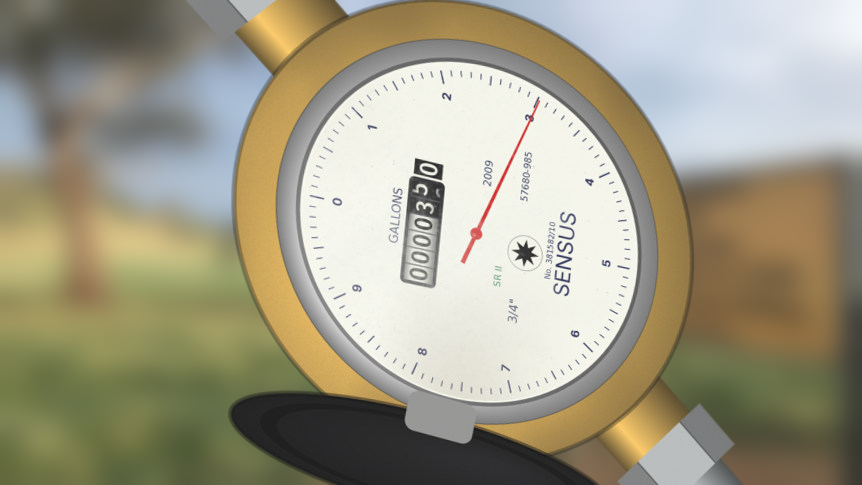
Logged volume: 353.0; gal
